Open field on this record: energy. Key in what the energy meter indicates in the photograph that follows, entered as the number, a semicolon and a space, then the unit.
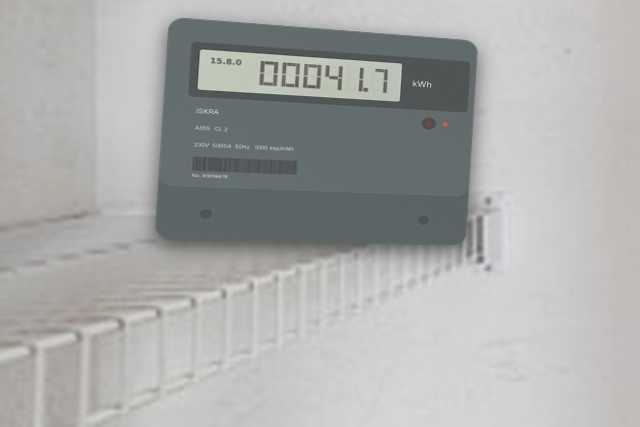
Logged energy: 41.7; kWh
